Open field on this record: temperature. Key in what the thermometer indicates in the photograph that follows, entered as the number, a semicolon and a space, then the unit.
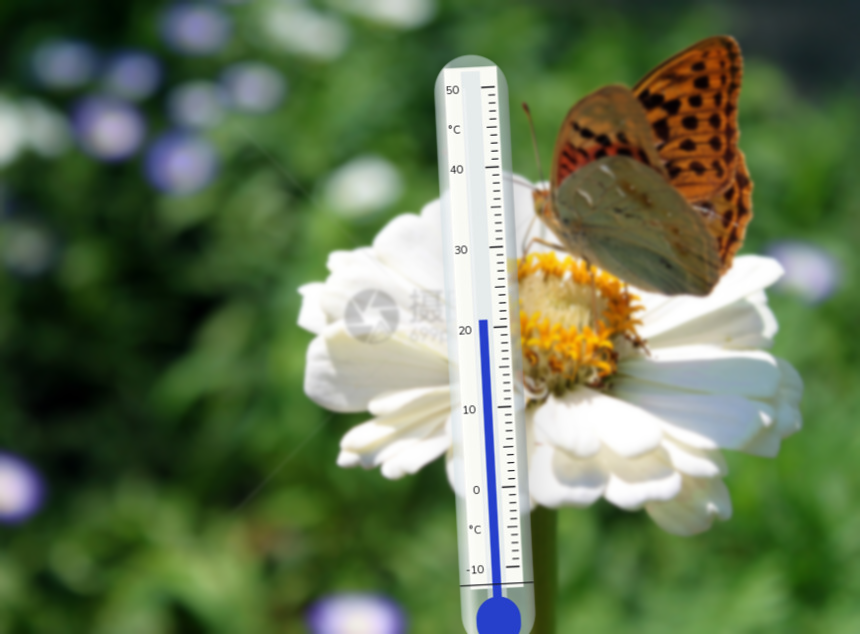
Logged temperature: 21; °C
